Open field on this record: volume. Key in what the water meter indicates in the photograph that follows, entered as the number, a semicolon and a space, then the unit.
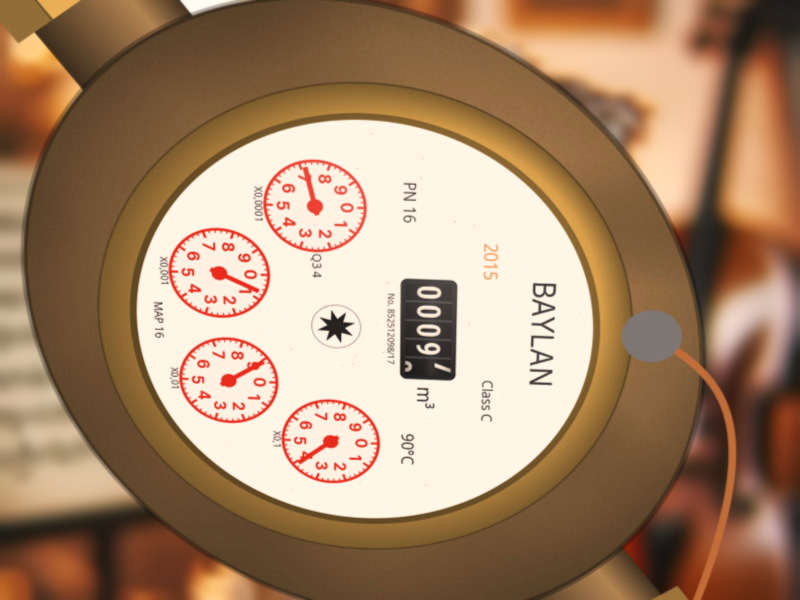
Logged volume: 97.3907; m³
